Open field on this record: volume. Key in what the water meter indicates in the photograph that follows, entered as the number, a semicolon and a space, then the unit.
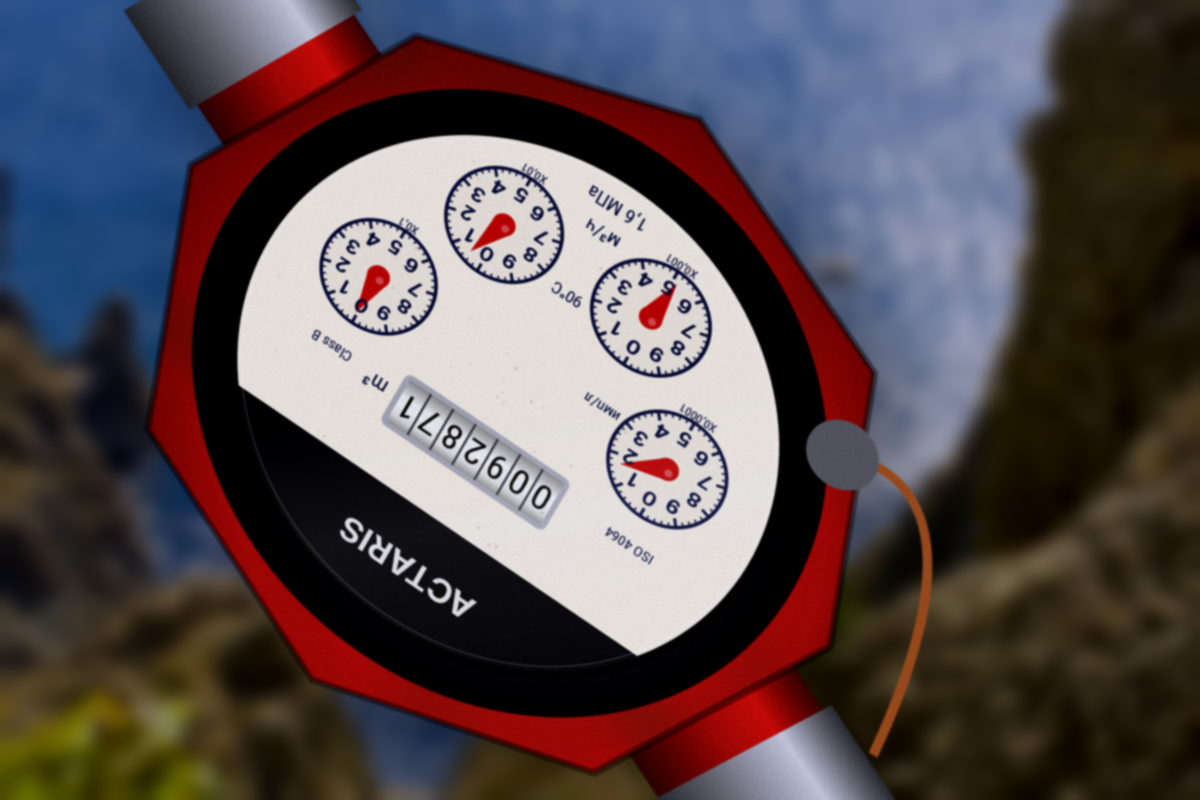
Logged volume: 92871.0051; m³
